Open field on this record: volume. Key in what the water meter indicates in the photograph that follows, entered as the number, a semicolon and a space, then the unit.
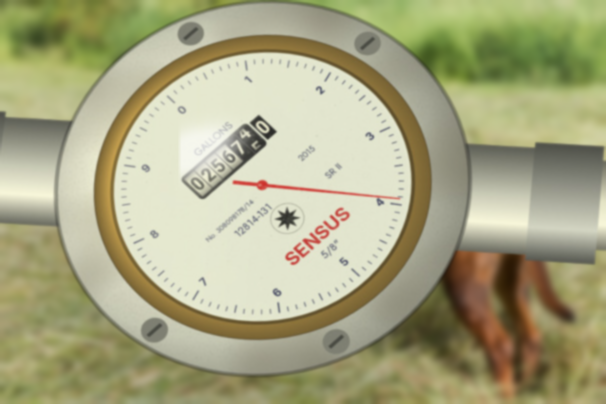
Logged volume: 256743.9; gal
